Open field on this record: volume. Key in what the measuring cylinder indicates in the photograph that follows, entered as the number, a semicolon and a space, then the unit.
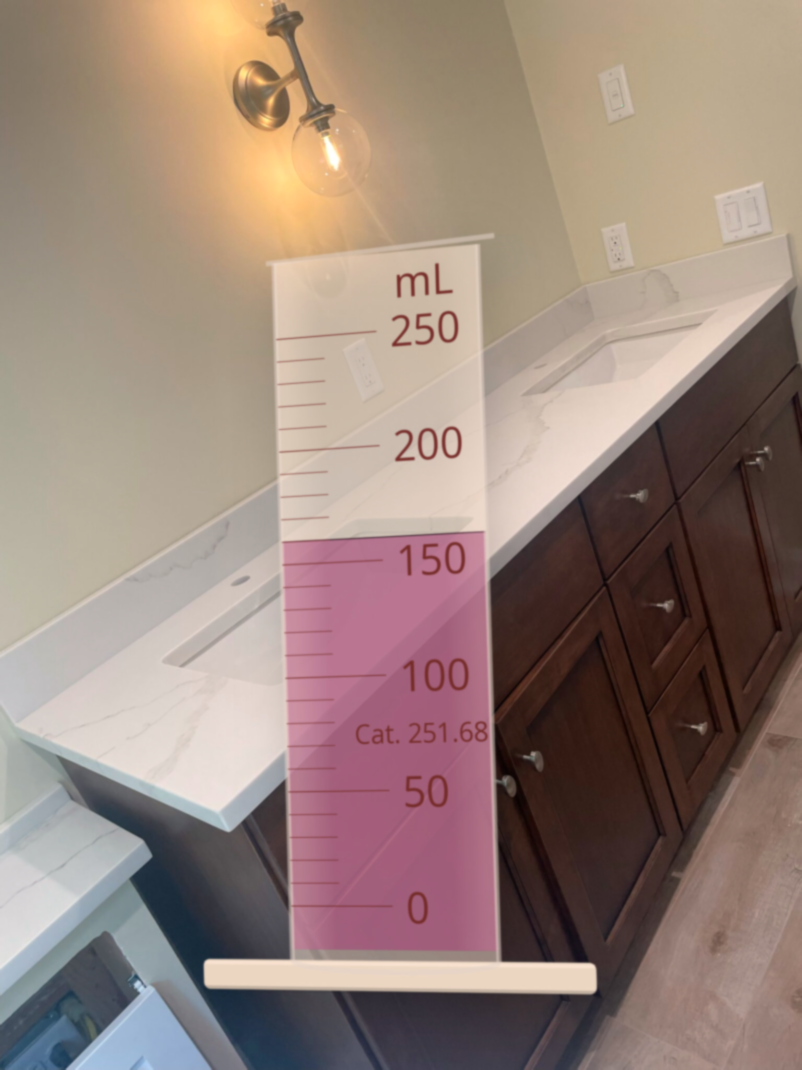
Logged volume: 160; mL
